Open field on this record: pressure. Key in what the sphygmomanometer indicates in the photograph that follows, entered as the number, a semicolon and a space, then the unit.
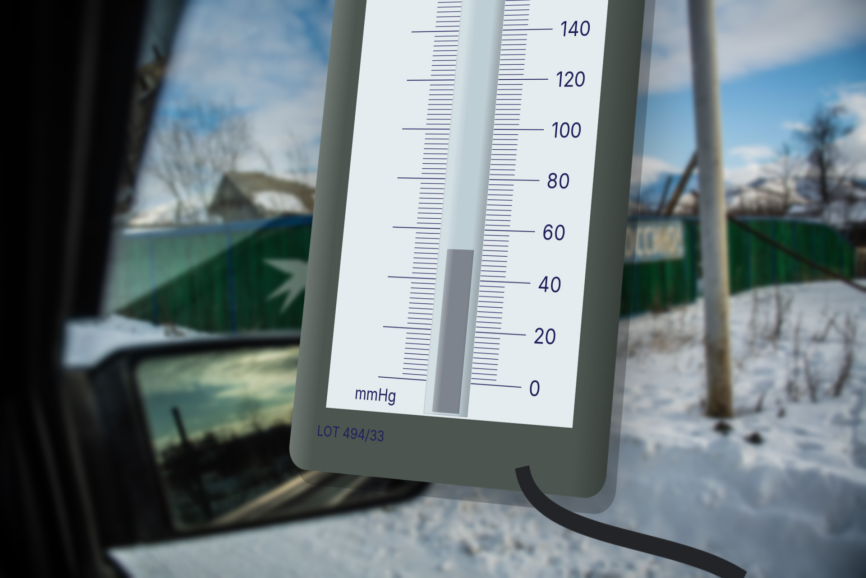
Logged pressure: 52; mmHg
